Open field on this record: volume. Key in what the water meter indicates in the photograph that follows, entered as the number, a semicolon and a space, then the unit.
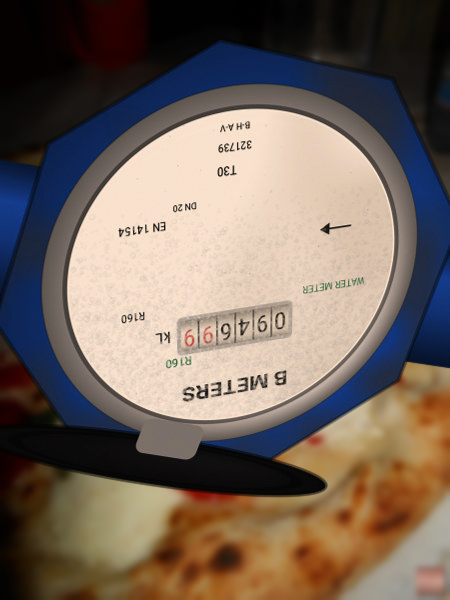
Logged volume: 946.99; kL
